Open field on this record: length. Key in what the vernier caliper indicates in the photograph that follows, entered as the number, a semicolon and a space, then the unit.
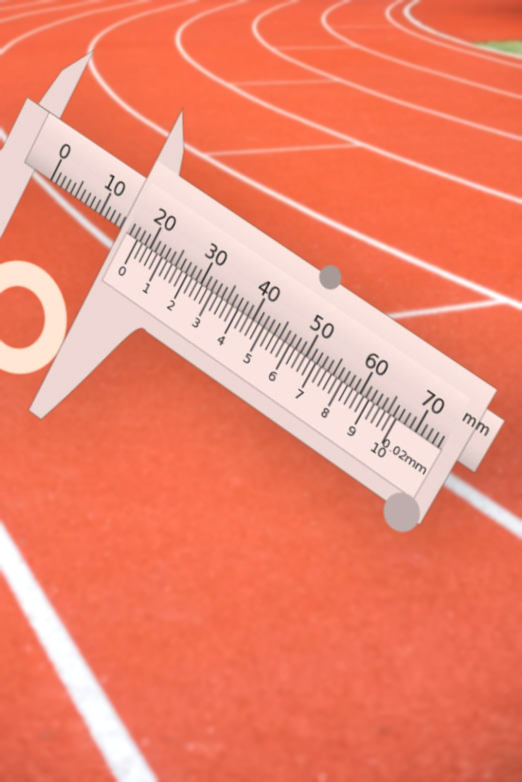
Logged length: 17.5; mm
